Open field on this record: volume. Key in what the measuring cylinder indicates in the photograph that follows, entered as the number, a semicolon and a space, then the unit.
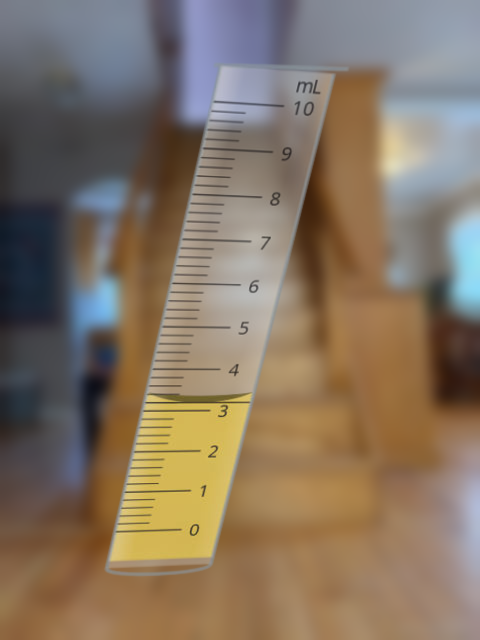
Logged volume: 3.2; mL
